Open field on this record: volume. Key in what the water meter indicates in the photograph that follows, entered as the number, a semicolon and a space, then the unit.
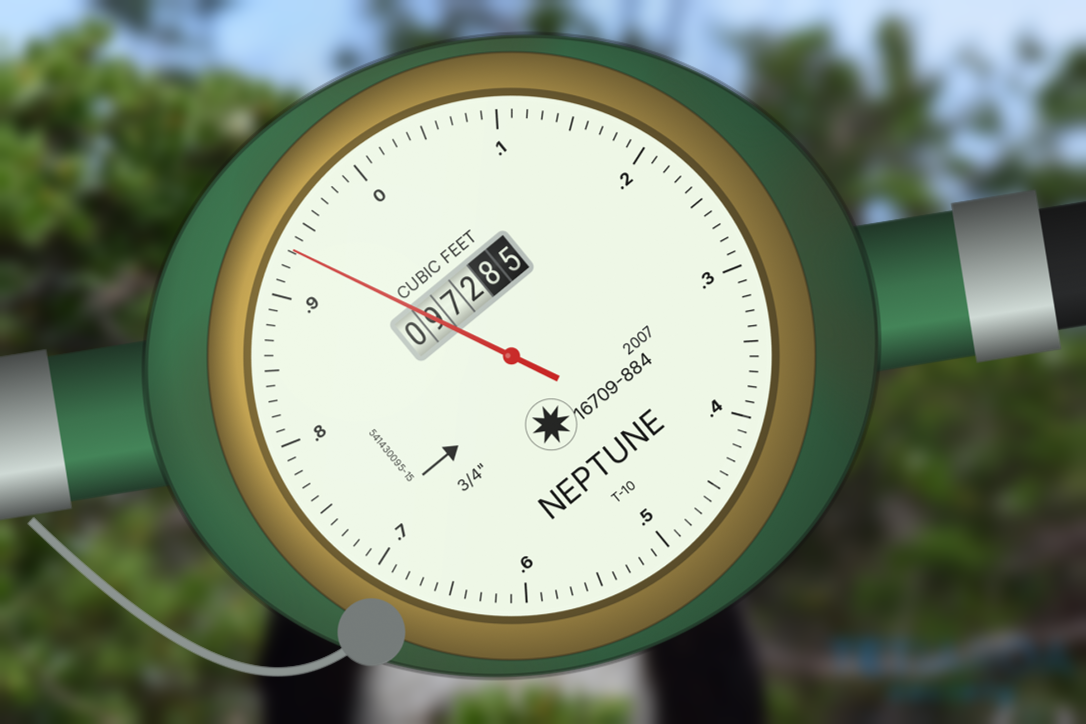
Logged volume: 97284.93; ft³
